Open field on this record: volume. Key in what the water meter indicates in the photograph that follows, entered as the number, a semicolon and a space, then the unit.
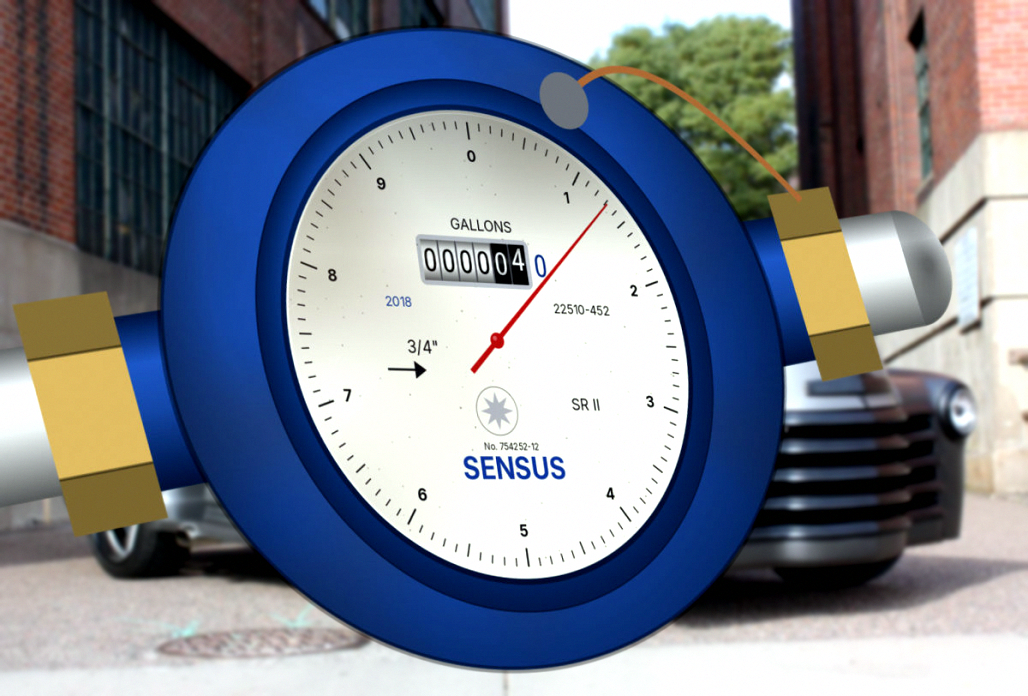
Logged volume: 41.3; gal
